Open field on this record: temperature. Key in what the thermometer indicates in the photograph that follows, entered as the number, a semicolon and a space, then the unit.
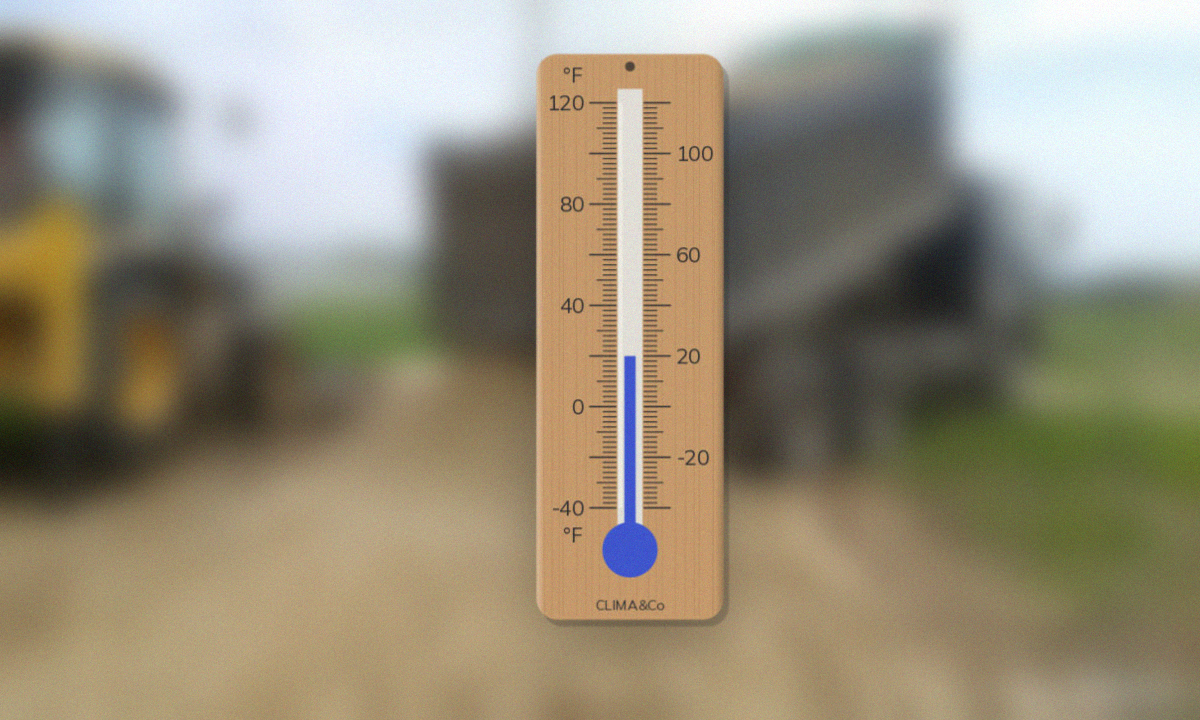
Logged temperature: 20; °F
